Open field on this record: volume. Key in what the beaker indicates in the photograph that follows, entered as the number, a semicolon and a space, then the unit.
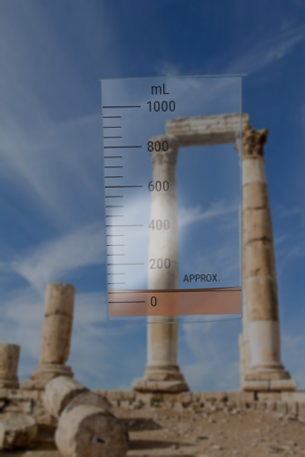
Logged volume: 50; mL
